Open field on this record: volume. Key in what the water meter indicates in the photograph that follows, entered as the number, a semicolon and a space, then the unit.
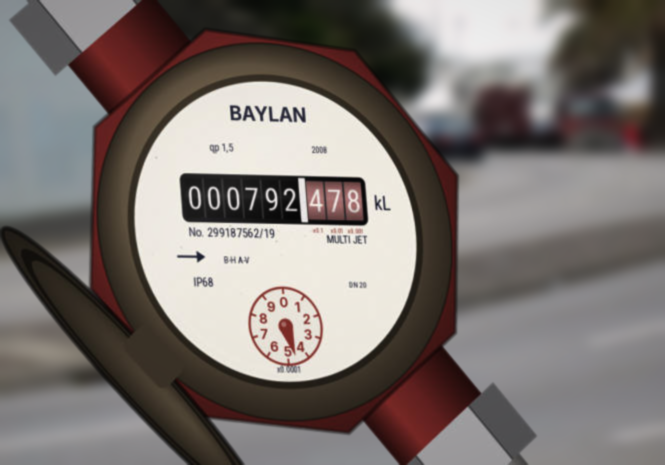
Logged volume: 792.4784; kL
